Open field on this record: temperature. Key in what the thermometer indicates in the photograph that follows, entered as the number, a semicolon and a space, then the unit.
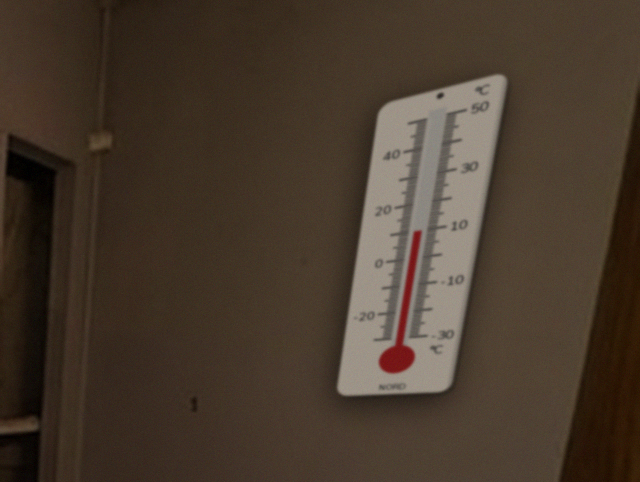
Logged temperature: 10; °C
